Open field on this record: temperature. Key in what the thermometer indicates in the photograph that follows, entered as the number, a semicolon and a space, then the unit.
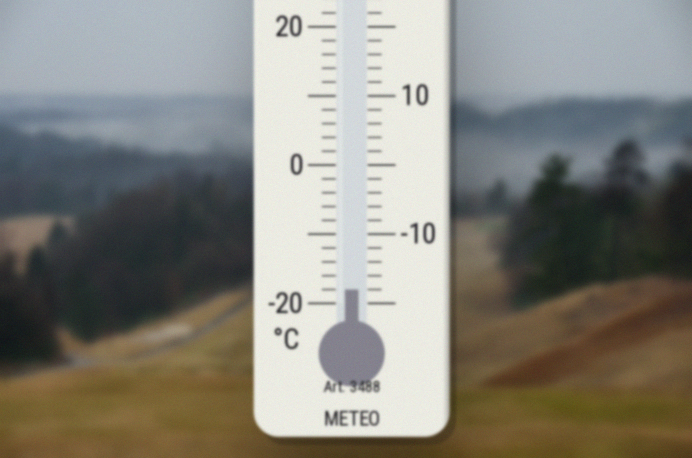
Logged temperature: -18; °C
